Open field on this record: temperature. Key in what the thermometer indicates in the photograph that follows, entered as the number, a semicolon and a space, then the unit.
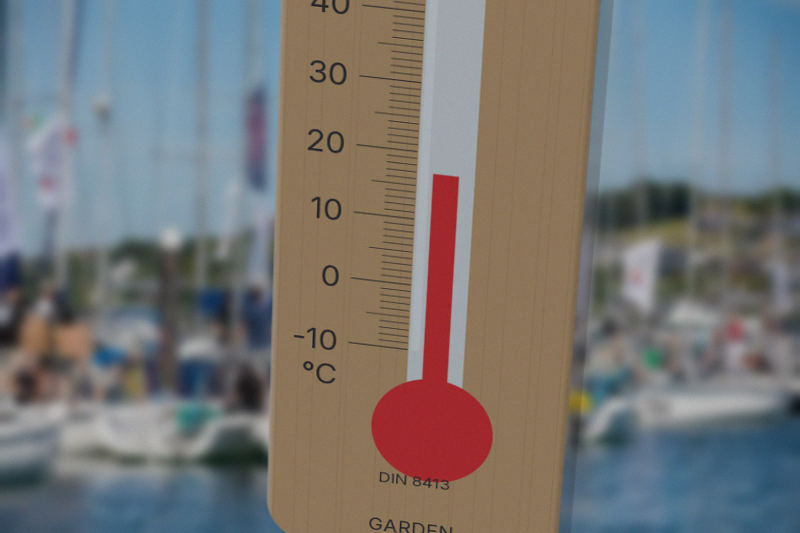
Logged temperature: 17; °C
